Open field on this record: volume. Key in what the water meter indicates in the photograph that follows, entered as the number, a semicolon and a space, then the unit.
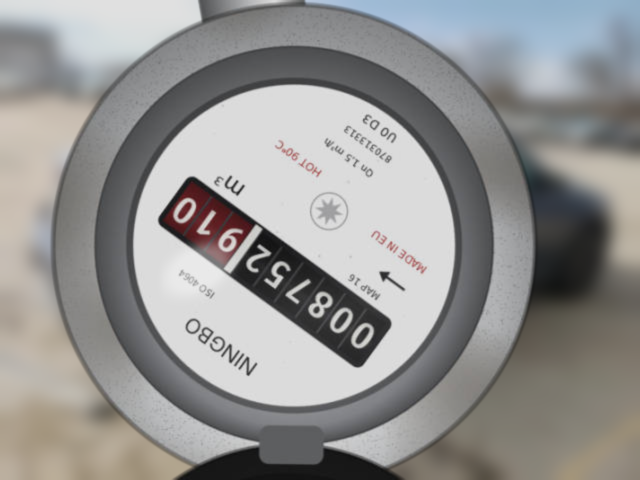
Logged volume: 8752.910; m³
